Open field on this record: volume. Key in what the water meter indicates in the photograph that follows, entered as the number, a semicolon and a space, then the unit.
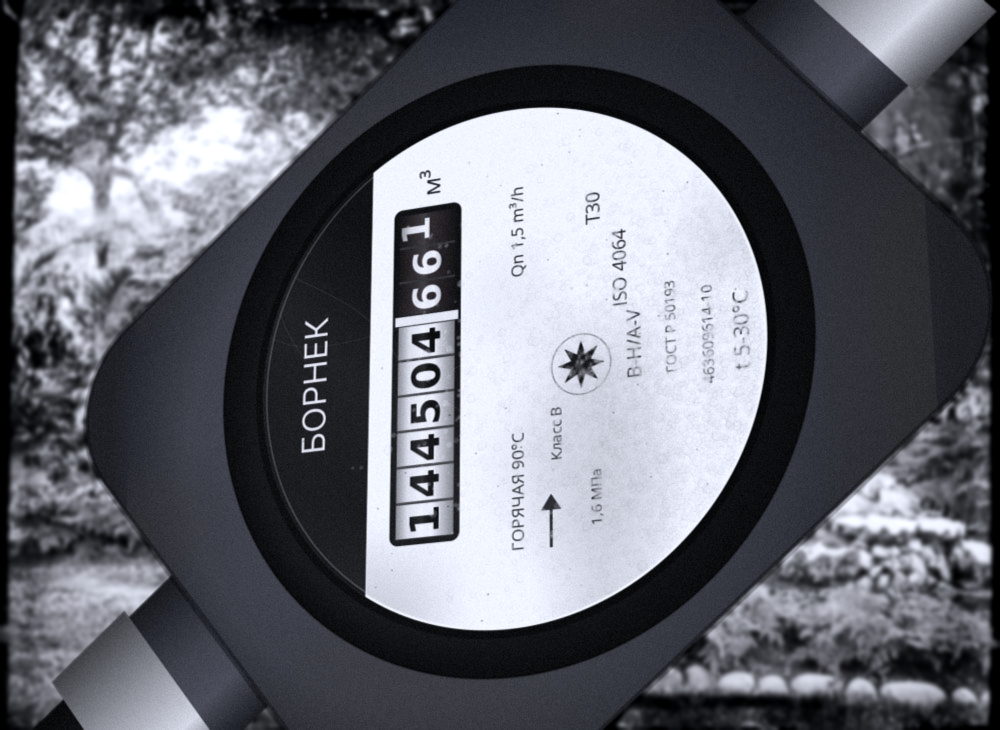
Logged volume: 144504.661; m³
